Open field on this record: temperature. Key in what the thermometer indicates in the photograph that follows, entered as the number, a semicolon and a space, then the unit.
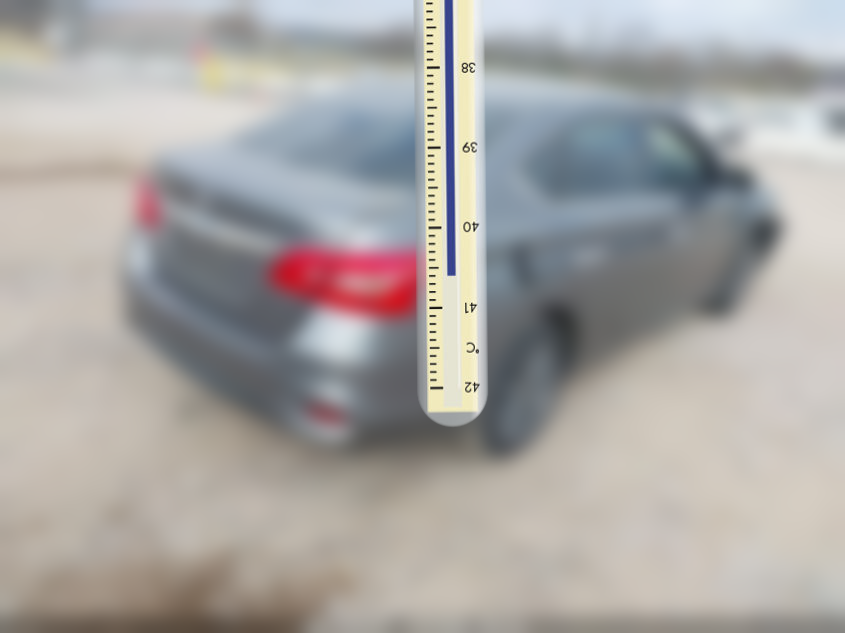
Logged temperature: 40.6; °C
